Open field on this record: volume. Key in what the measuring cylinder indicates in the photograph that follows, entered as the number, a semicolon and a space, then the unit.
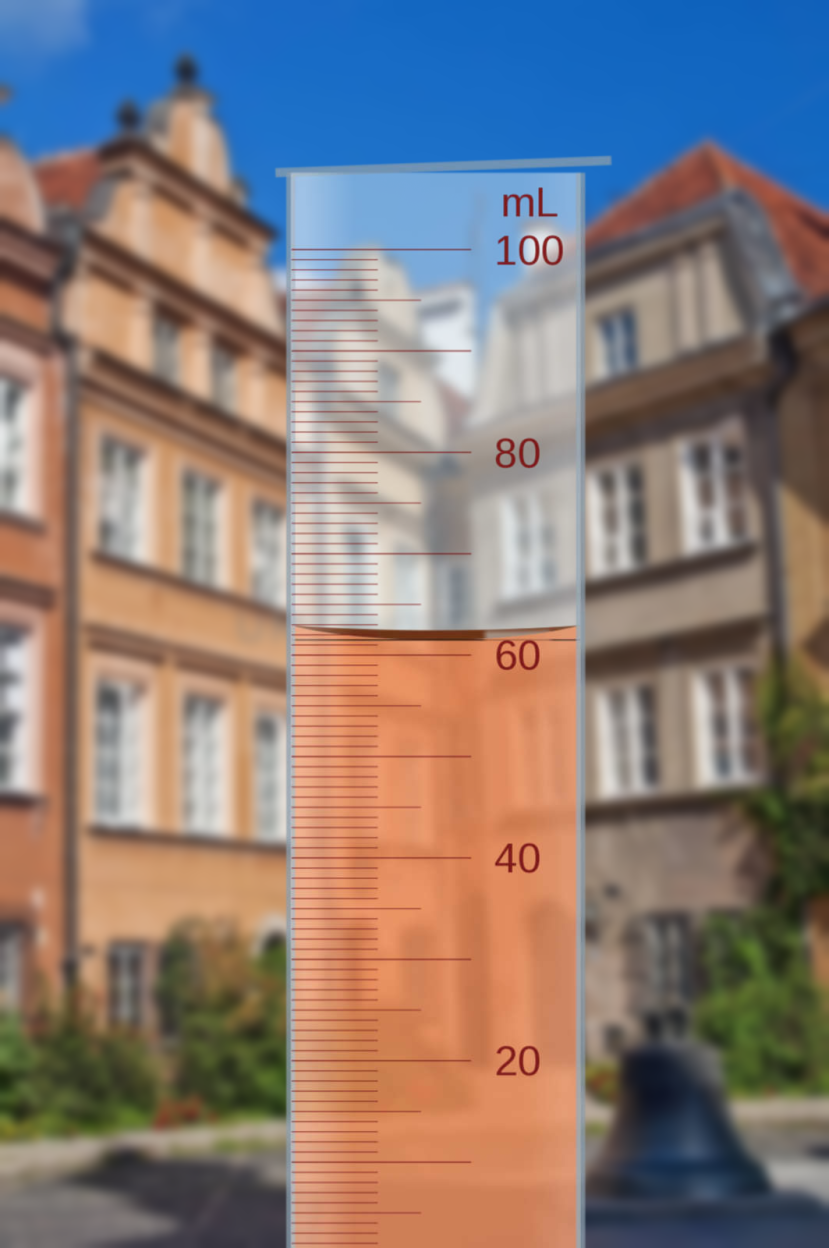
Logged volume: 61.5; mL
